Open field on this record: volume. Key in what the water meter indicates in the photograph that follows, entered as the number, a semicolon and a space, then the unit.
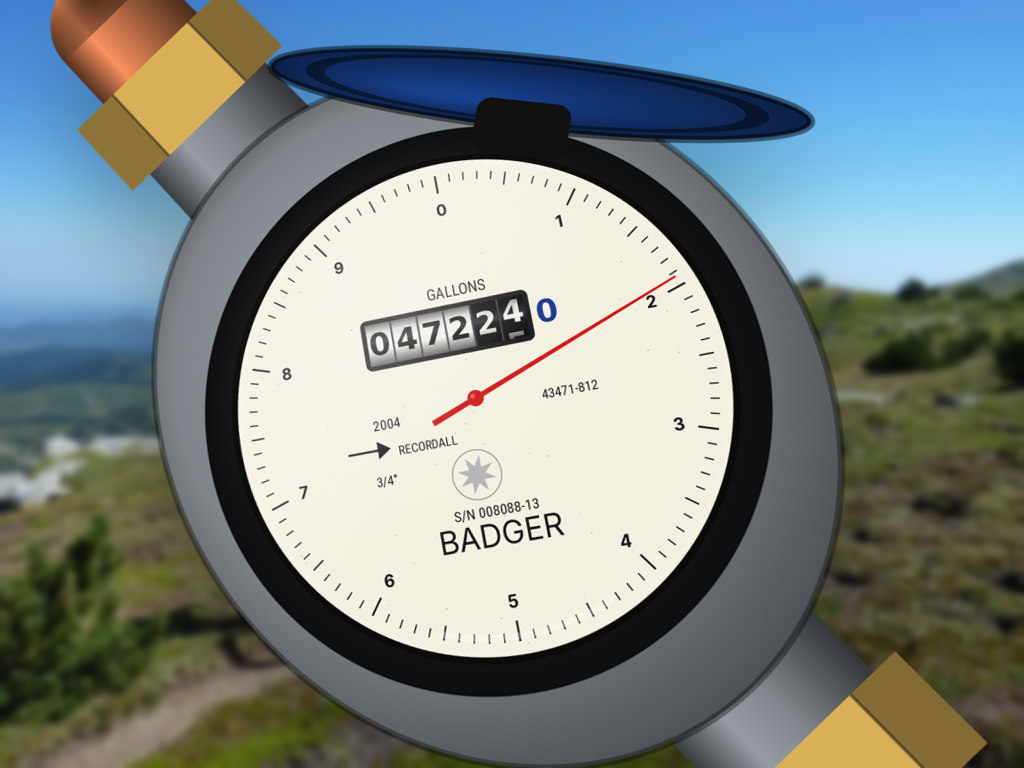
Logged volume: 472241.9; gal
